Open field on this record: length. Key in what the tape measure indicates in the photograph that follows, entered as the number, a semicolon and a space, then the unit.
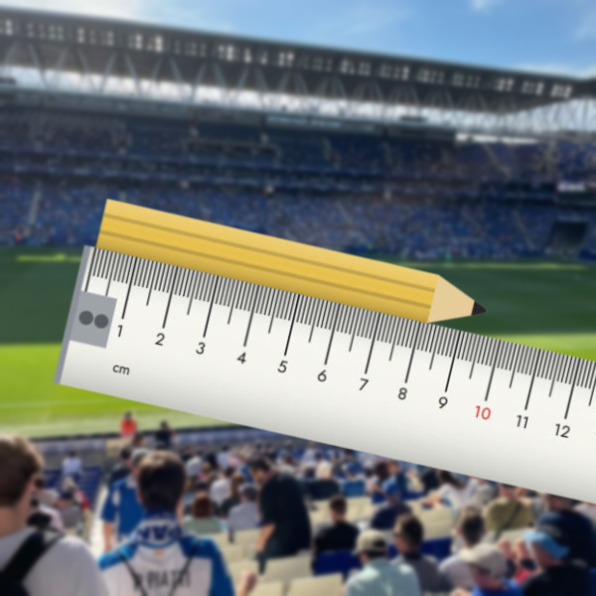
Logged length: 9.5; cm
